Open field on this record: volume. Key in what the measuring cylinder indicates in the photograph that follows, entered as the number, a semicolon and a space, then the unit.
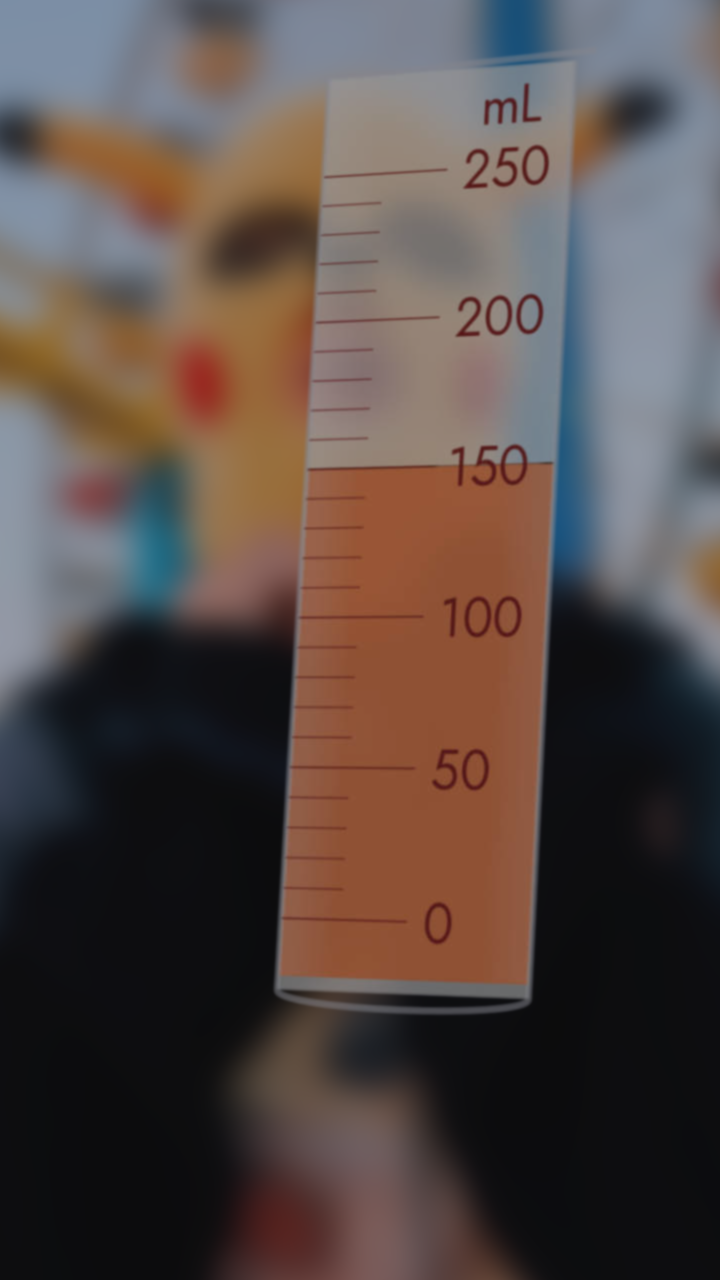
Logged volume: 150; mL
